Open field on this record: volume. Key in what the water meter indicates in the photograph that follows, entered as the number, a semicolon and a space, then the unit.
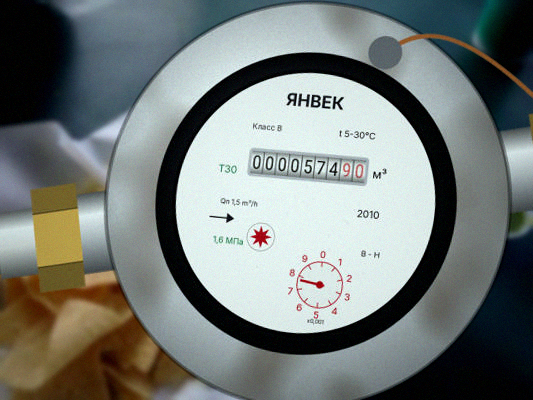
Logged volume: 574.907; m³
